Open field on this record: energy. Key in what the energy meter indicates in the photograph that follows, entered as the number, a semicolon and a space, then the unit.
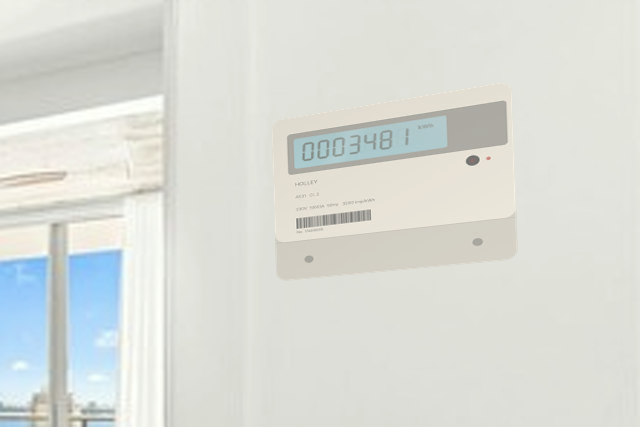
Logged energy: 3481; kWh
